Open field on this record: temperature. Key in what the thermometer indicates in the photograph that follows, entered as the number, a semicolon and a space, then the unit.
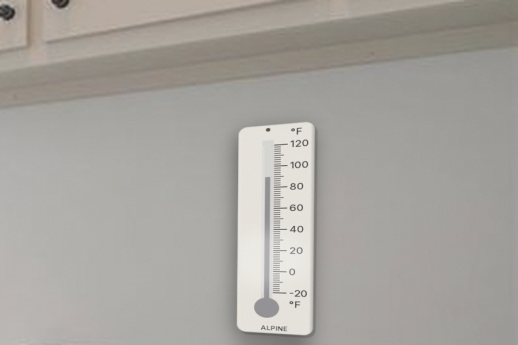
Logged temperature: 90; °F
